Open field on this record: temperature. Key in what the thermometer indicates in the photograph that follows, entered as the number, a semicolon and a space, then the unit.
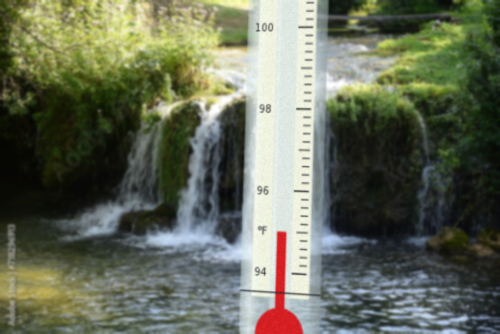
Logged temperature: 95; °F
